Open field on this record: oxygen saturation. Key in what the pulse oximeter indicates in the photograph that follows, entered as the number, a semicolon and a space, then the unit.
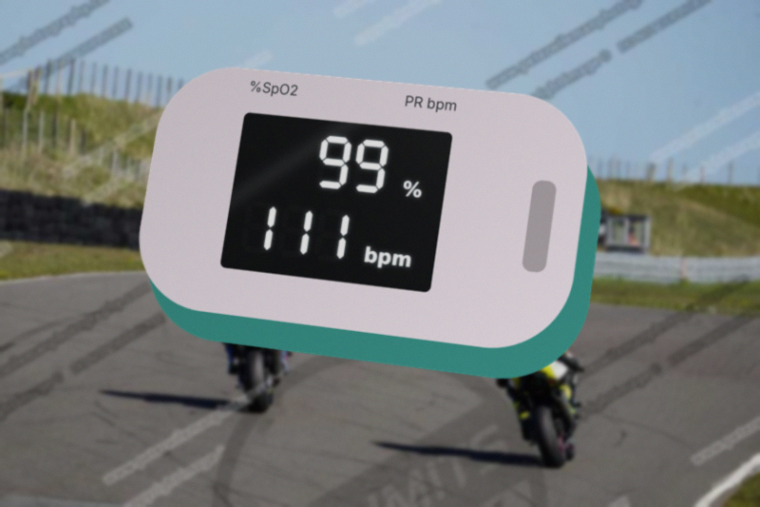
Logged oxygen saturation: 99; %
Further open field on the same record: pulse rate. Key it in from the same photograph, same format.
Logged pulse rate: 111; bpm
